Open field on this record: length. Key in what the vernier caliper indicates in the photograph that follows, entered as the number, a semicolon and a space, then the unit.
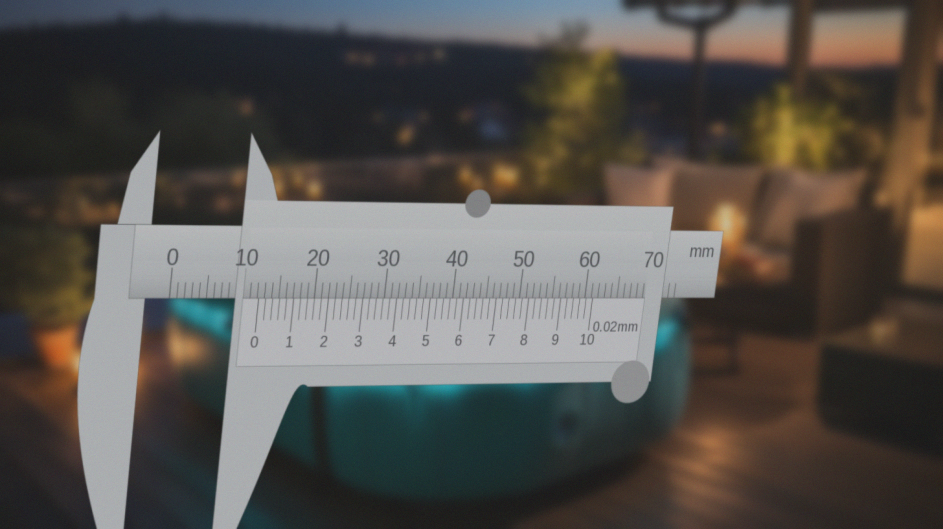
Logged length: 12.2; mm
